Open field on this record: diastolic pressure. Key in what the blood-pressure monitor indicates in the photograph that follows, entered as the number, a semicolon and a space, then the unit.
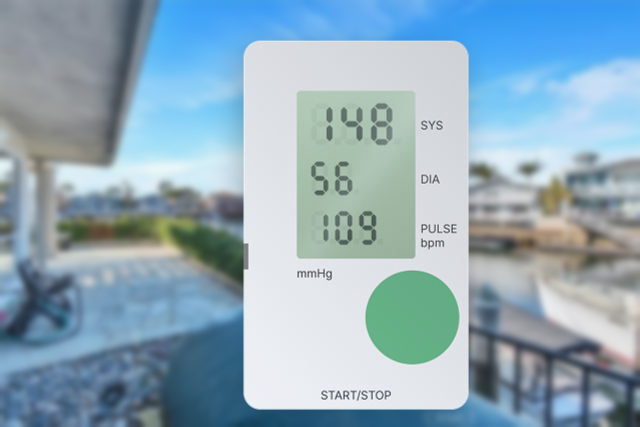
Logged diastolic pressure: 56; mmHg
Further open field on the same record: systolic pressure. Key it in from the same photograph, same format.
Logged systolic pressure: 148; mmHg
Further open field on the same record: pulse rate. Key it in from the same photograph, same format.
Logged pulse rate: 109; bpm
